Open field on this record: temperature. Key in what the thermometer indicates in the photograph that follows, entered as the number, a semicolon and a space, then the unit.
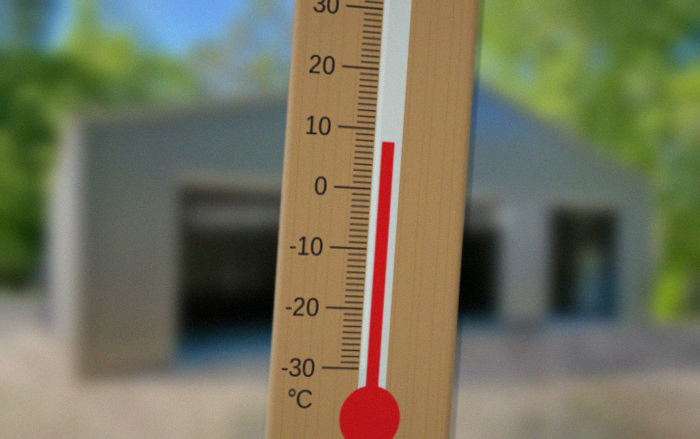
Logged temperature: 8; °C
